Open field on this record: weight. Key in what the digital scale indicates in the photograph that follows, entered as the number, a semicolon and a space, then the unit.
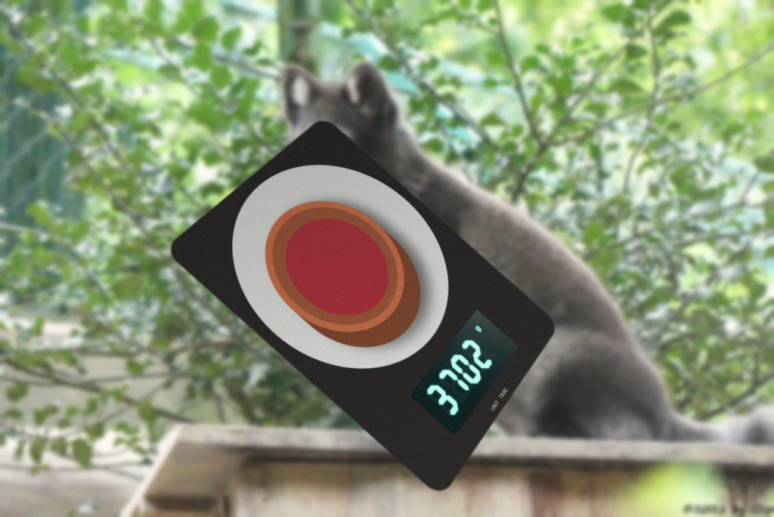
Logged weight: 3702; g
